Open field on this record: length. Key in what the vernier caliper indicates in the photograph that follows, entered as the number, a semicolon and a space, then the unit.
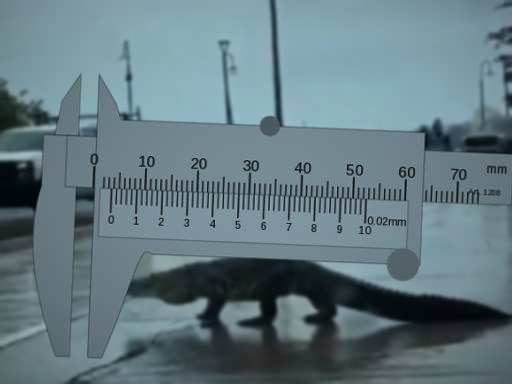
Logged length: 3.5; mm
